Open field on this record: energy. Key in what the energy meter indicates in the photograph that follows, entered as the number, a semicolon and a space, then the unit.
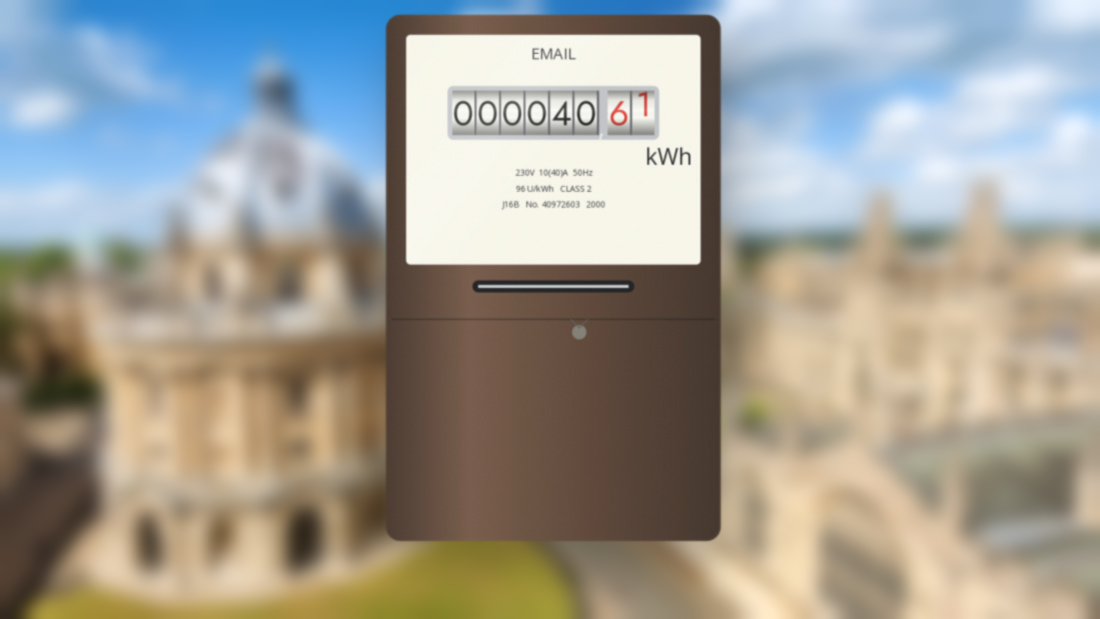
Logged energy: 40.61; kWh
